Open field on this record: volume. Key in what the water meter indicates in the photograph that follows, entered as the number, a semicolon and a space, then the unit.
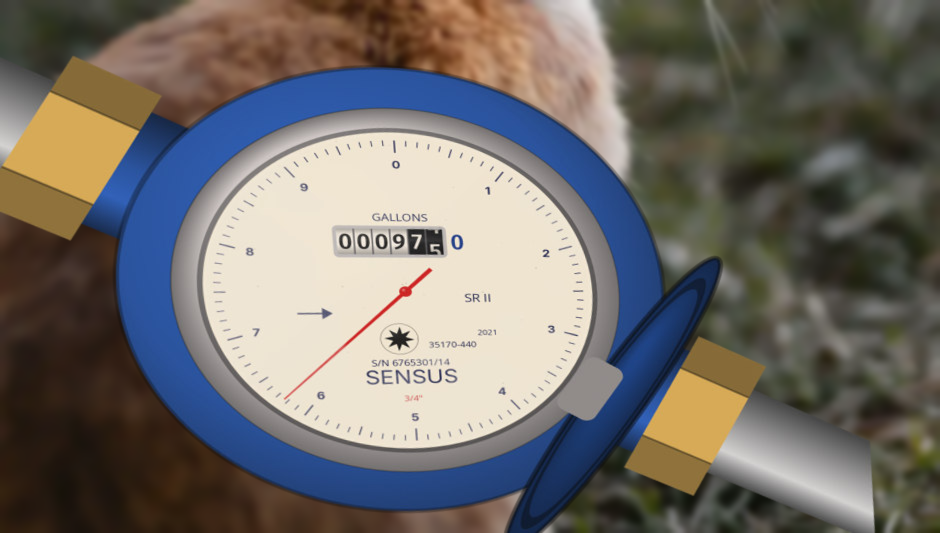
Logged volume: 9746.2; gal
